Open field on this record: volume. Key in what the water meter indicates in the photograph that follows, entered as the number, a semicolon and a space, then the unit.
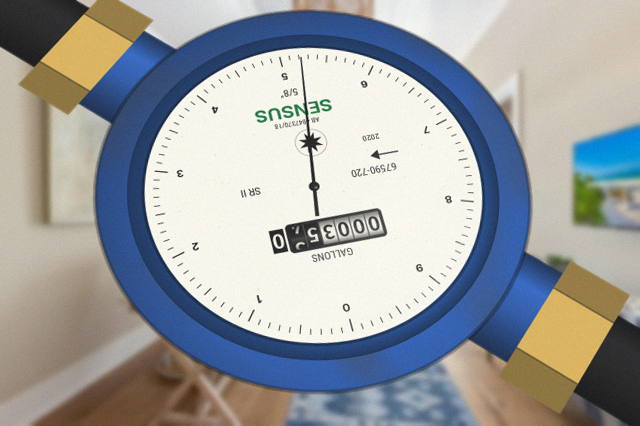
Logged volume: 3535.2; gal
